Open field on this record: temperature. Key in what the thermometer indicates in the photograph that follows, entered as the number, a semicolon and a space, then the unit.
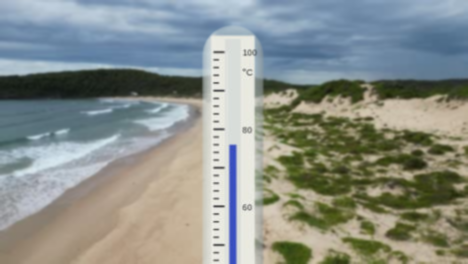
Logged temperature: 76; °C
